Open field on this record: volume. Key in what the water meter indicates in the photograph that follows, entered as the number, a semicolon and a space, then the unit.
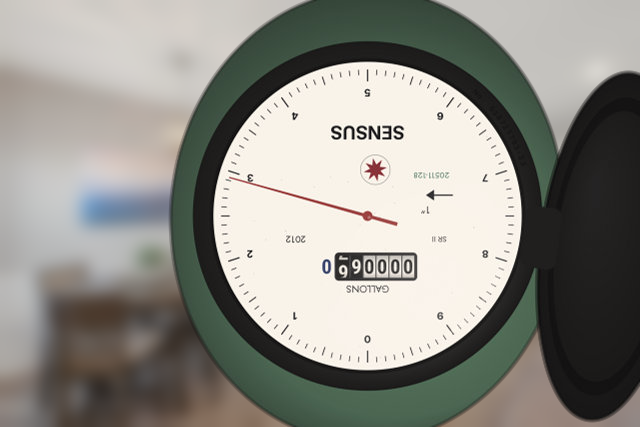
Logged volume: 662.9; gal
